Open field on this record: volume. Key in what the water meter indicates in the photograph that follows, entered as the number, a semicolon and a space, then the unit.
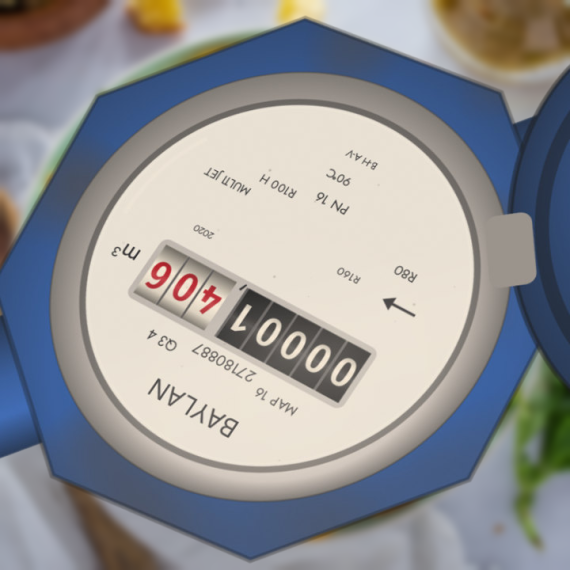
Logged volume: 1.406; m³
